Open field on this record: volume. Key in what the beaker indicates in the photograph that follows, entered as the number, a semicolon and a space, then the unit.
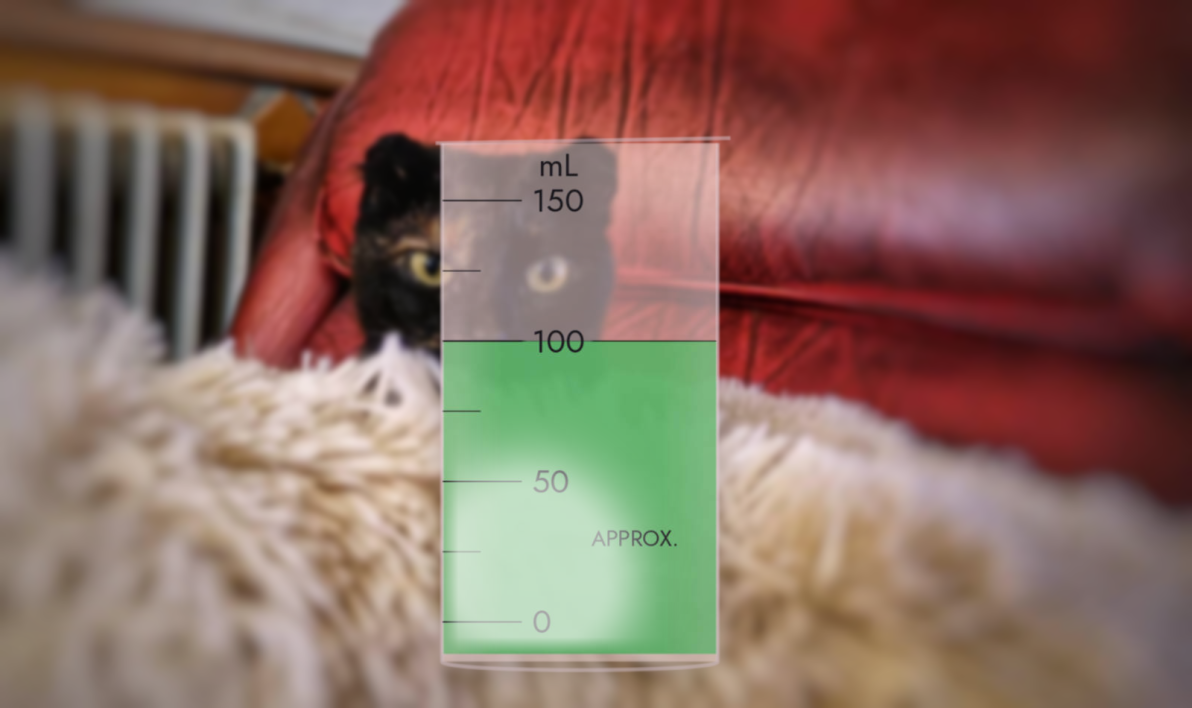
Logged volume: 100; mL
